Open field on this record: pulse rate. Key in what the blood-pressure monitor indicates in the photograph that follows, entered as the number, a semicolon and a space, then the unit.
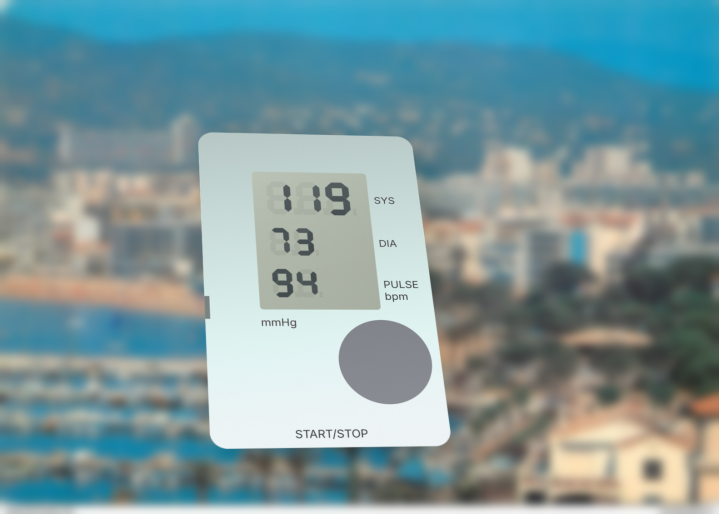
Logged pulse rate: 94; bpm
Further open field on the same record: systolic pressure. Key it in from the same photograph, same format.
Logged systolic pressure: 119; mmHg
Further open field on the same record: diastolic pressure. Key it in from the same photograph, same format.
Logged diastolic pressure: 73; mmHg
